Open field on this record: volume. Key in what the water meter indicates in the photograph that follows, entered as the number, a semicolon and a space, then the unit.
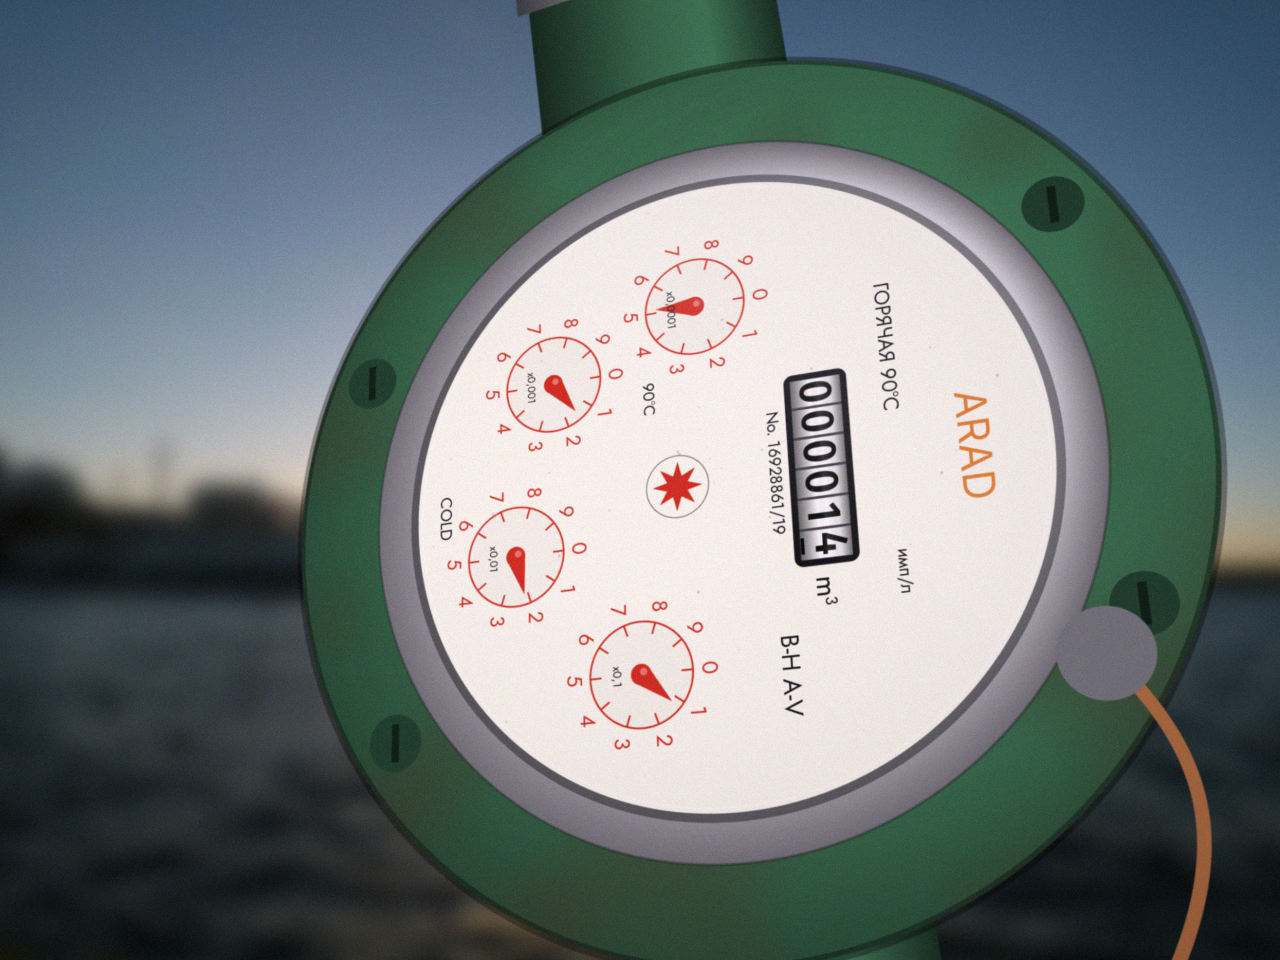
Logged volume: 14.1215; m³
